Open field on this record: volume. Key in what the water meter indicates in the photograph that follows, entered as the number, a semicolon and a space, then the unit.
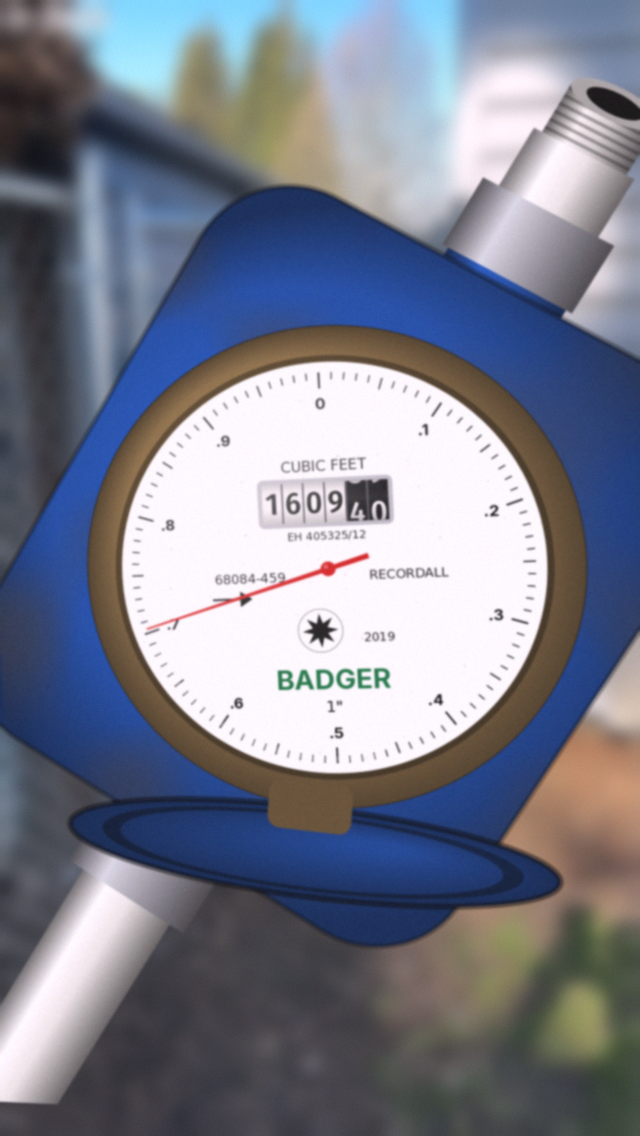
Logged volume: 160939.70; ft³
